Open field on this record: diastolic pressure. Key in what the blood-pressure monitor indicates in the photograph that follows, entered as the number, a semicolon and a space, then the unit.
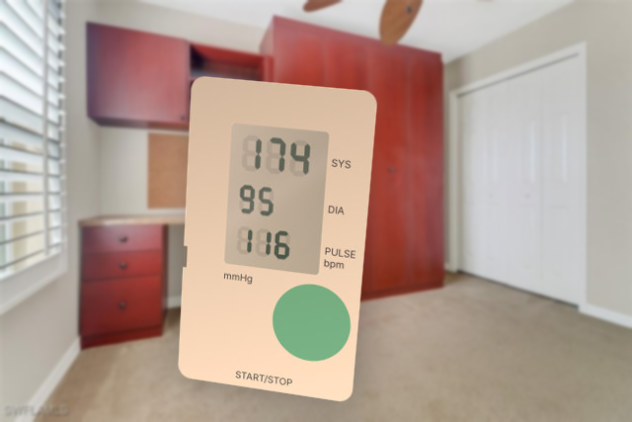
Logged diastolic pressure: 95; mmHg
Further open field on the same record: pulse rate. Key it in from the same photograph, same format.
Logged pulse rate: 116; bpm
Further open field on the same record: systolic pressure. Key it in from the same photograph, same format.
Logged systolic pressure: 174; mmHg
